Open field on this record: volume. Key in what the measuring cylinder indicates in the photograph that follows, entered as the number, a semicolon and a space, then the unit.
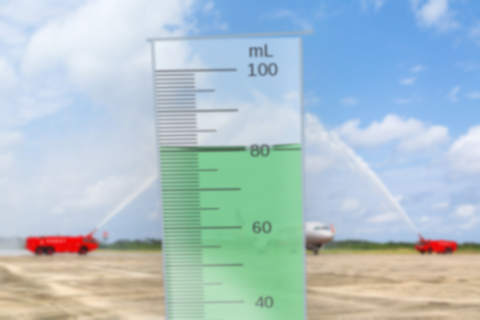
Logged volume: 80; mL
